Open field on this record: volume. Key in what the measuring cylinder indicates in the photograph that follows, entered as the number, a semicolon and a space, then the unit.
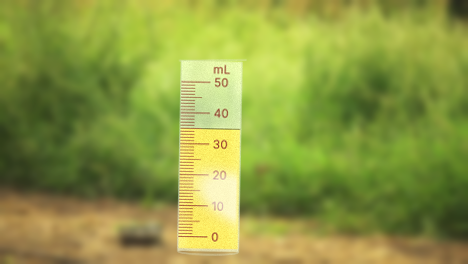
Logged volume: 35; mL
